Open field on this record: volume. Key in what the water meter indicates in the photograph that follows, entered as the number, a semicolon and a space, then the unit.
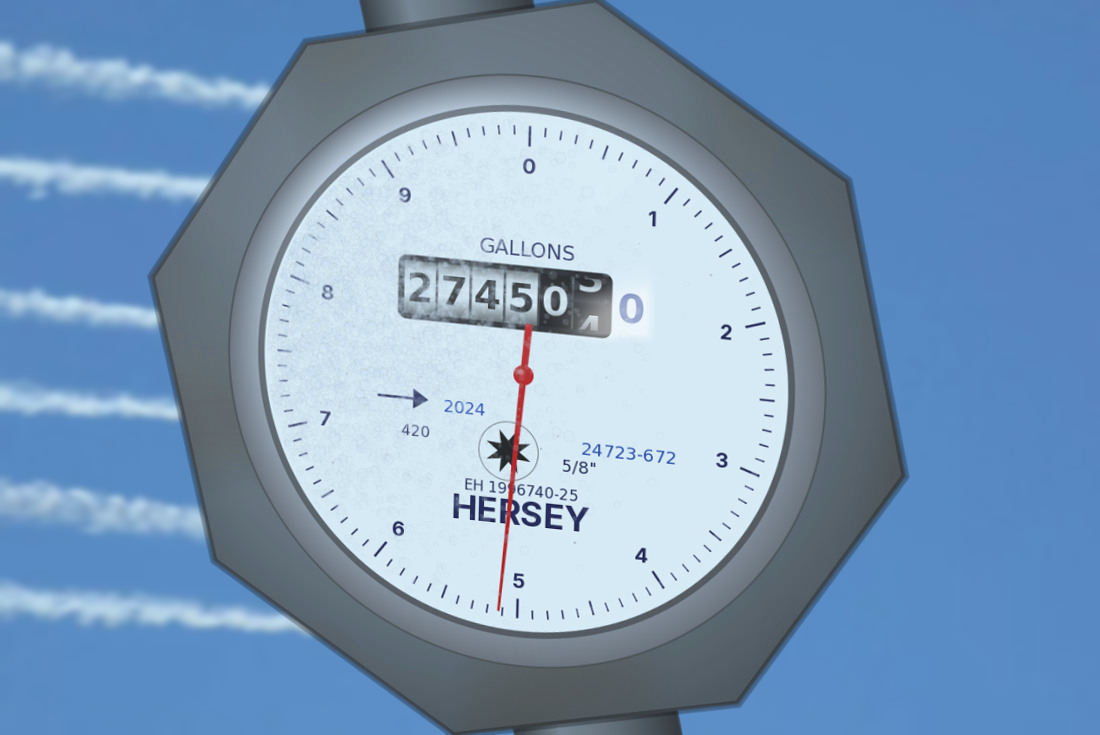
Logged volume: 2745035.1; gal
